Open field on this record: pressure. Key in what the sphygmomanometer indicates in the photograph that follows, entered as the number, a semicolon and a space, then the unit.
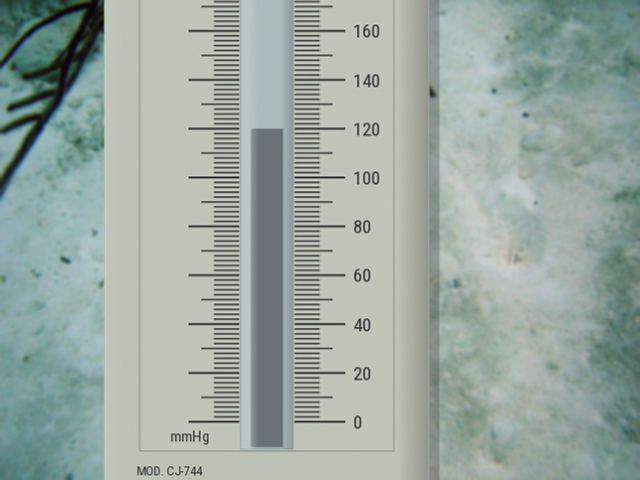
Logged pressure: 120; mmHg
